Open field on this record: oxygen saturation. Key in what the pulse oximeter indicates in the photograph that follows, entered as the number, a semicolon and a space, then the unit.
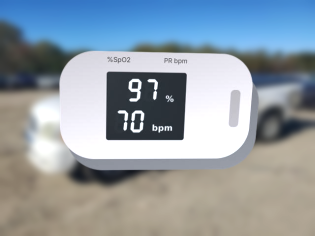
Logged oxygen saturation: 97; %
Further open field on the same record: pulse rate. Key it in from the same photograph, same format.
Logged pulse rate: 70; bpm
